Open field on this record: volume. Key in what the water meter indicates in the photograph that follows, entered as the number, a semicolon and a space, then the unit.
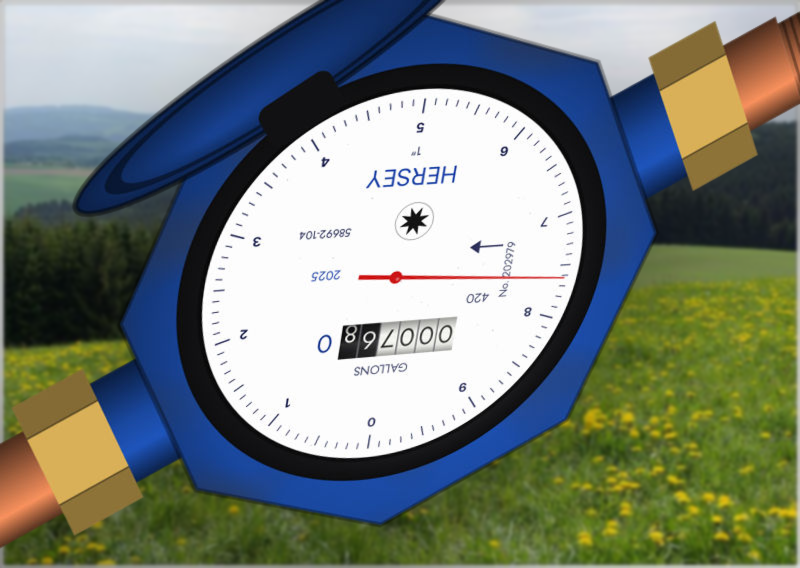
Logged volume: 7677.6; gal
